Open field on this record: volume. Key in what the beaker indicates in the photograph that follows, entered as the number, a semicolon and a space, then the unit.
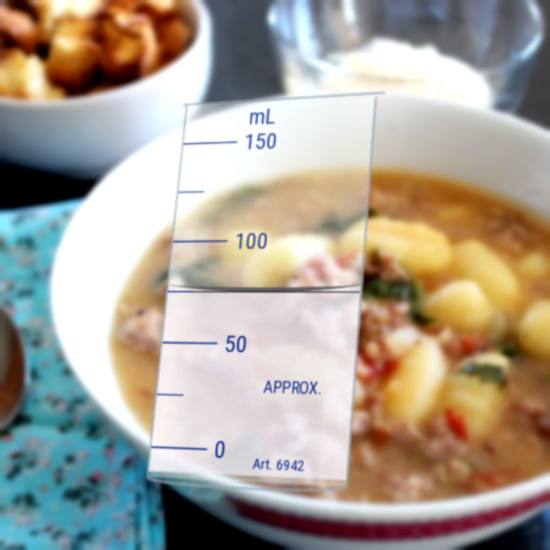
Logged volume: 75; mL
